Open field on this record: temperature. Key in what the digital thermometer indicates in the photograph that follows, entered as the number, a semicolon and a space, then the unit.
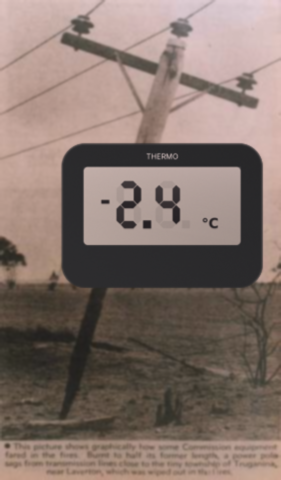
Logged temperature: -2.4; °C
